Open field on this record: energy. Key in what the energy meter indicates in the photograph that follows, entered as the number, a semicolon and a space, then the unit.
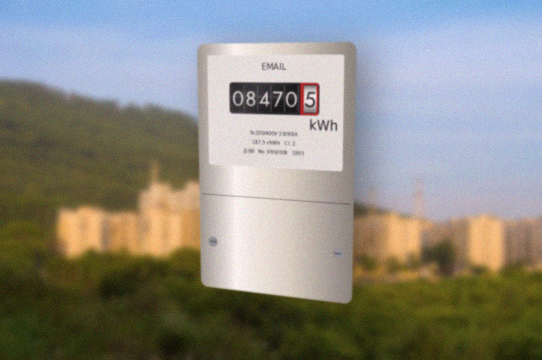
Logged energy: 8470.5; kWh
